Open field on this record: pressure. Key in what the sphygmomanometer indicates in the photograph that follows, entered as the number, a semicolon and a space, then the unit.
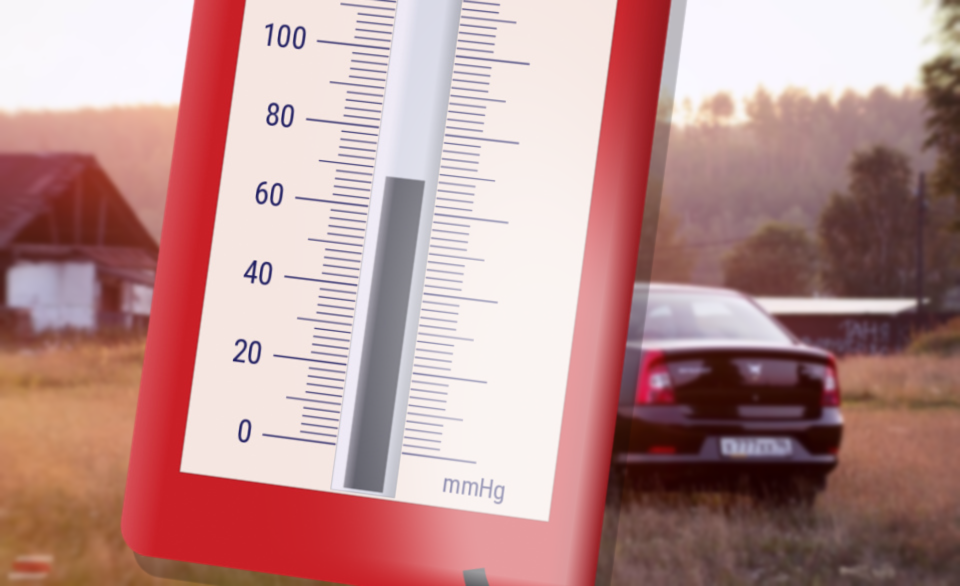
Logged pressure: 68; mmHg
